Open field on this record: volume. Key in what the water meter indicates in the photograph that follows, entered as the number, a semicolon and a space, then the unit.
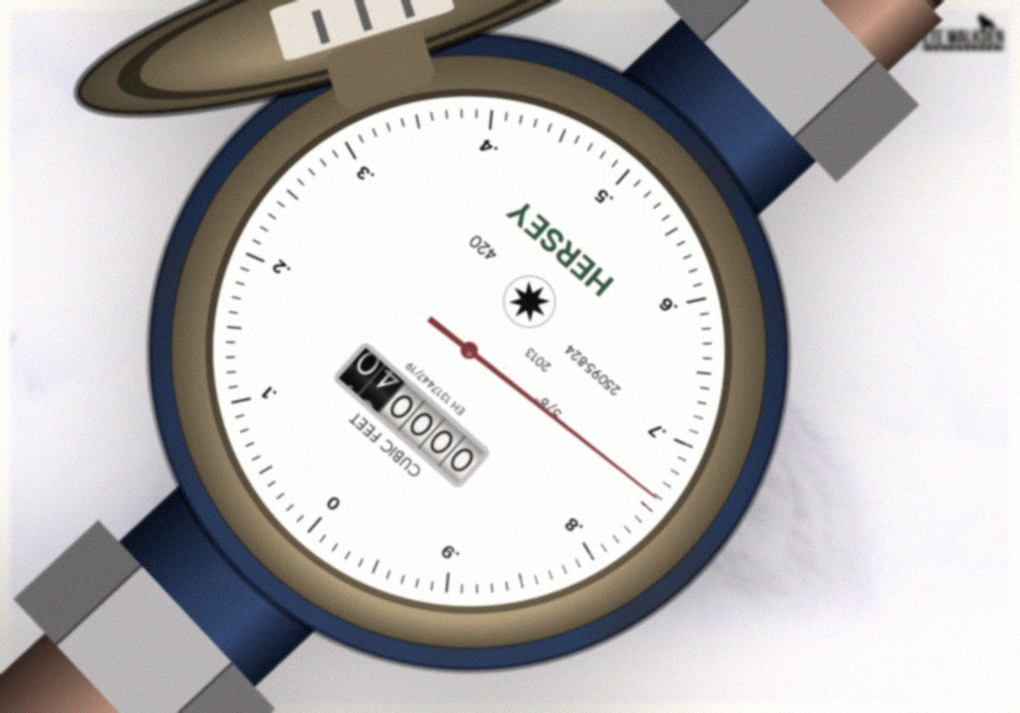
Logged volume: 39.74; ft³
